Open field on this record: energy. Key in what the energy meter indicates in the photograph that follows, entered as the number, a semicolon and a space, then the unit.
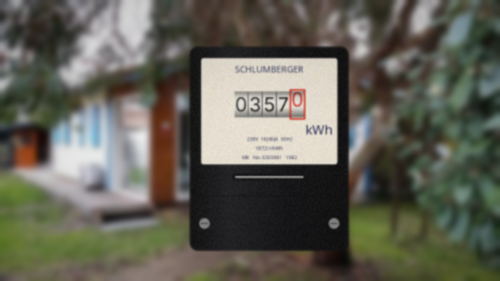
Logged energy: 357.0; kWh
